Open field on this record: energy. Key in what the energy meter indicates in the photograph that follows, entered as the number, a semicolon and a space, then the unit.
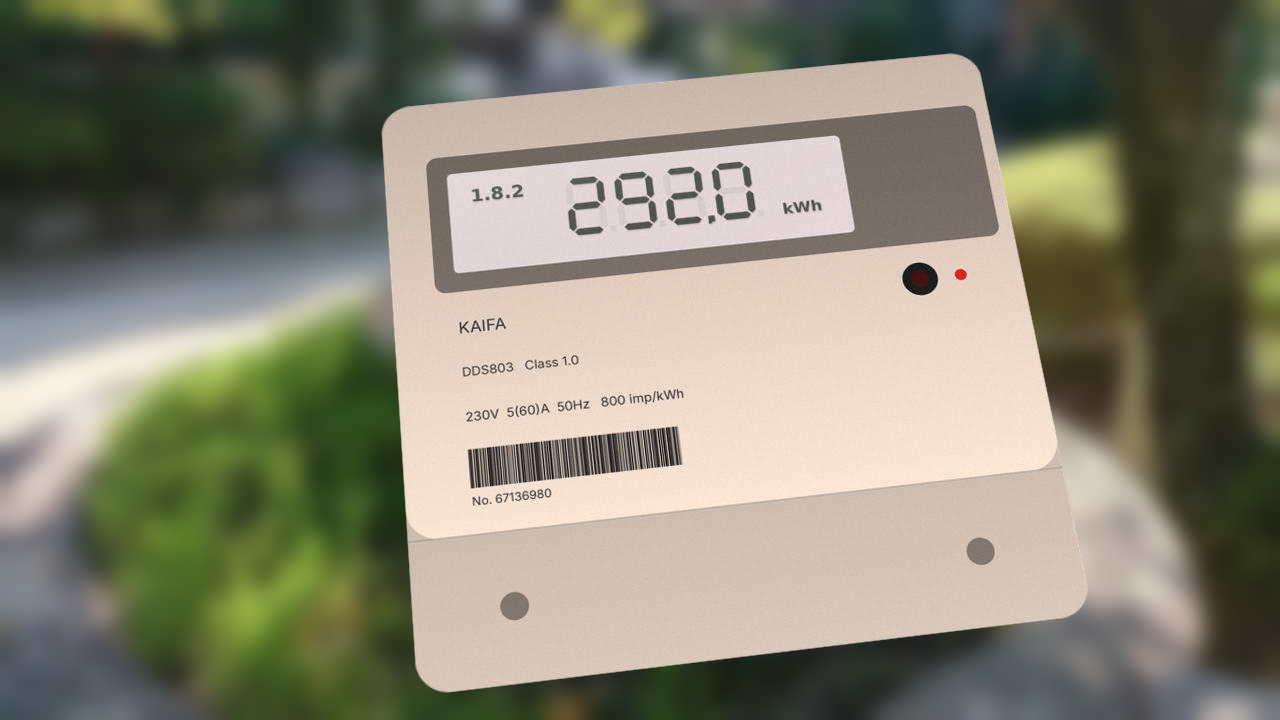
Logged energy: 292.0; kWh
